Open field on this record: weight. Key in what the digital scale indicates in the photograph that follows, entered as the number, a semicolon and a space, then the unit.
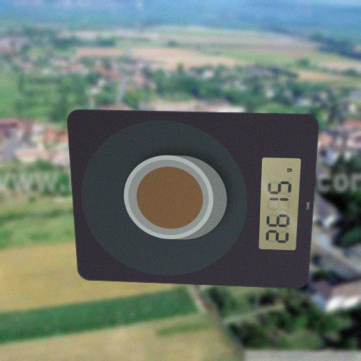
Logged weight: 2615; g
